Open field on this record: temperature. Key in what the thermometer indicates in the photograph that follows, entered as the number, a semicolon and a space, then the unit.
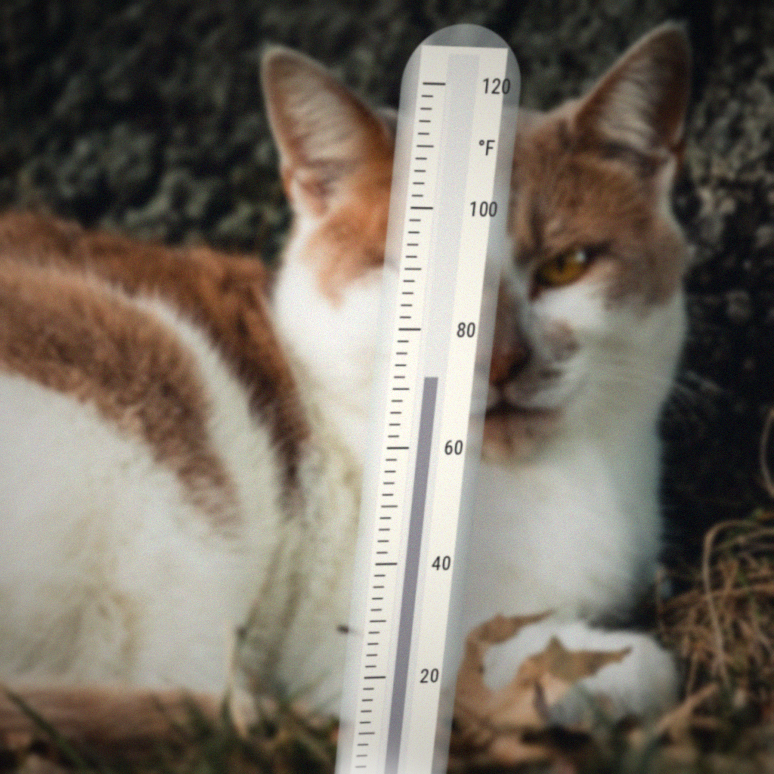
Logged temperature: 72; °F
